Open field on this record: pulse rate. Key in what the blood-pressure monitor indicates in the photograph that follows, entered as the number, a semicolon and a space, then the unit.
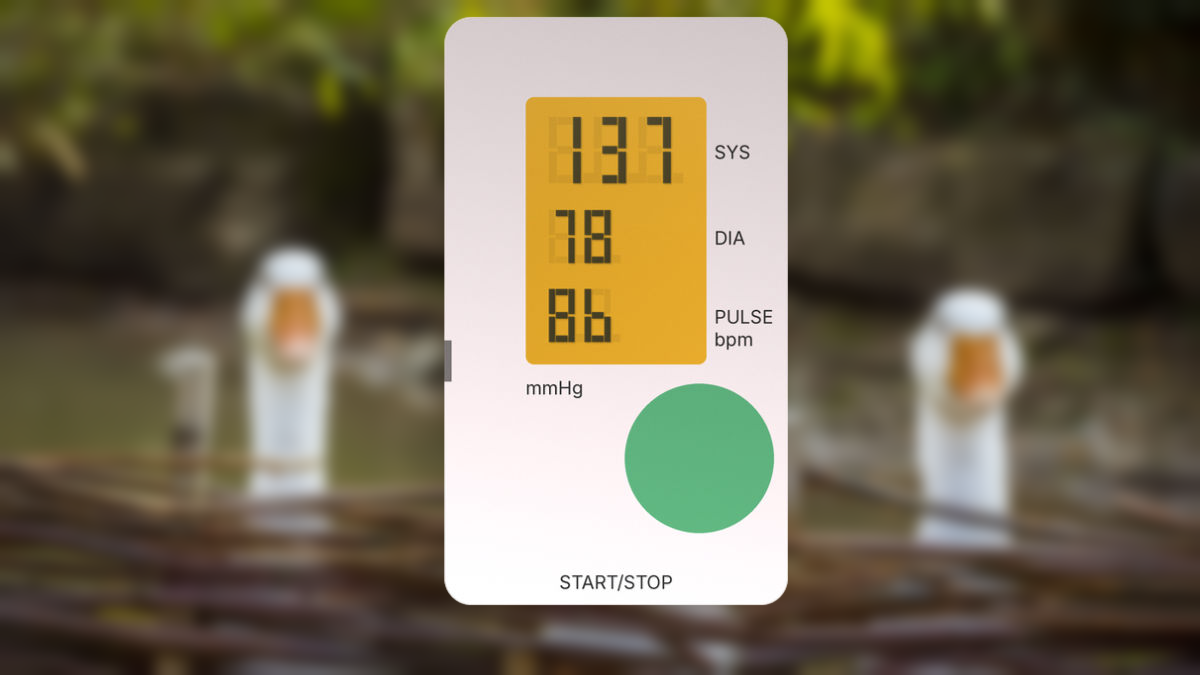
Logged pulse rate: 86; bpm
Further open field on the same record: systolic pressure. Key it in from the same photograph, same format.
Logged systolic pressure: 137; mmHg
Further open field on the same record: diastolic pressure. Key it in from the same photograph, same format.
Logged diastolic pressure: 78; mmHg
